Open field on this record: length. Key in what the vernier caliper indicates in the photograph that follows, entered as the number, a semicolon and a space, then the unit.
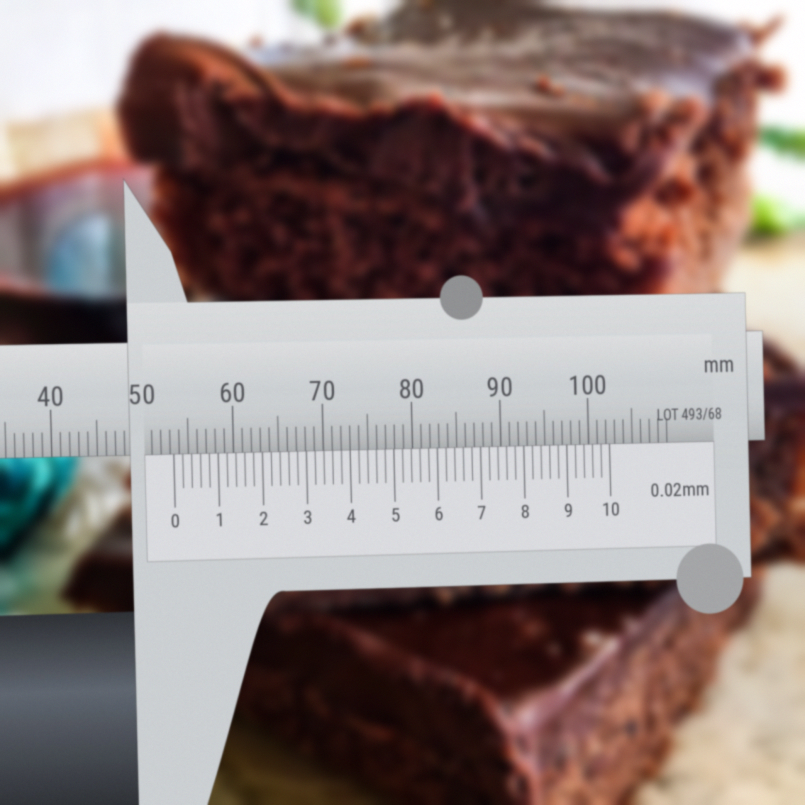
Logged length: 53.4; mm
